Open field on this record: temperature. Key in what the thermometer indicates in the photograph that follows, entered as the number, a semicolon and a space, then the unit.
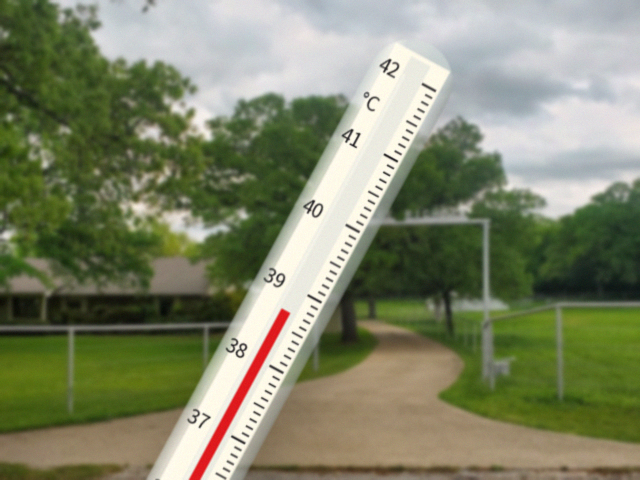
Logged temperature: 38.7; °C
